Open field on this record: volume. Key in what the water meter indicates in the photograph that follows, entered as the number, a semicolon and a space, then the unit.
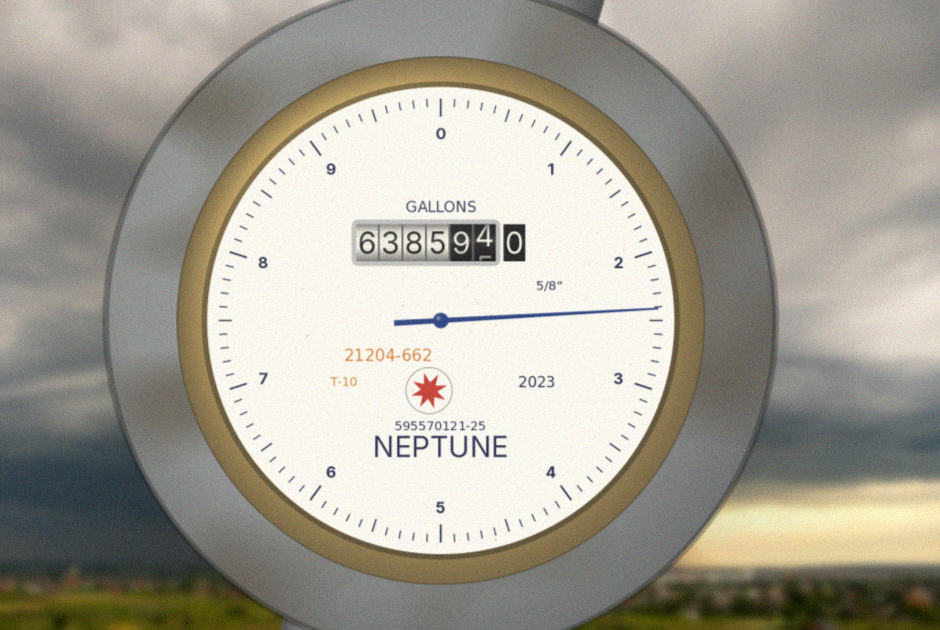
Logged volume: 6385942.4; gal
